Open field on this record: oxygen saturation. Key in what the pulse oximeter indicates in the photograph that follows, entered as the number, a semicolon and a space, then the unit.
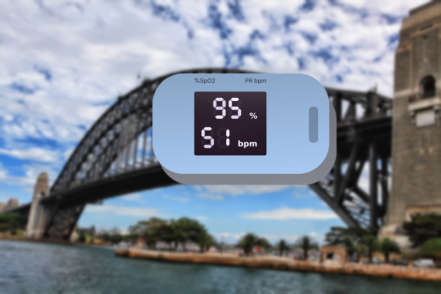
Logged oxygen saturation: 95; %
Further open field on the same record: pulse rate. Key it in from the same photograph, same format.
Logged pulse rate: 51; bpm
